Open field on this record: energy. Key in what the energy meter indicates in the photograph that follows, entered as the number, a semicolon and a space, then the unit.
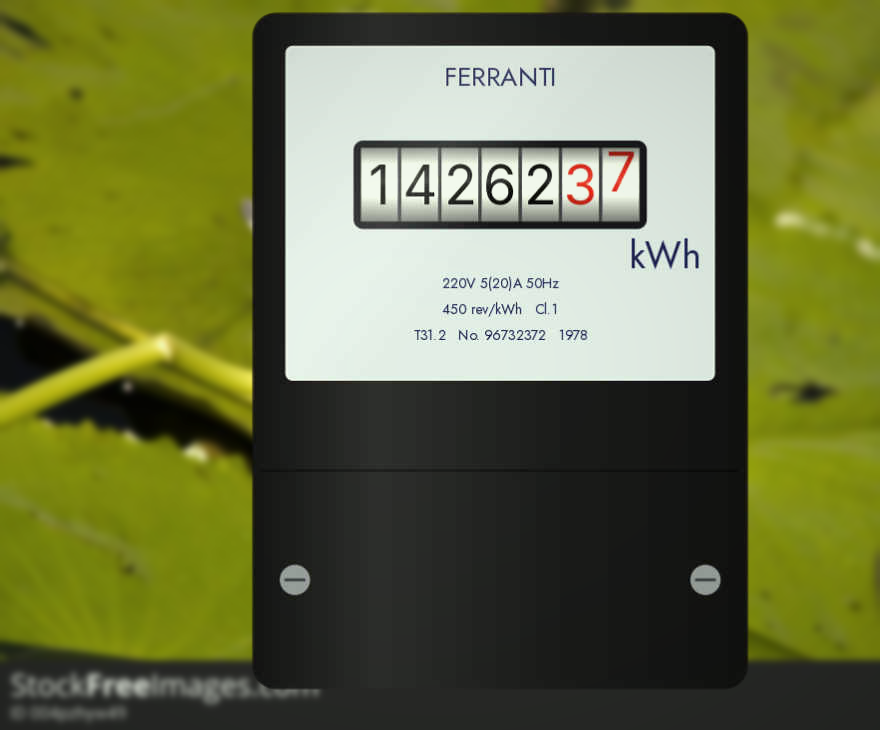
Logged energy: 14262.37; kWh
